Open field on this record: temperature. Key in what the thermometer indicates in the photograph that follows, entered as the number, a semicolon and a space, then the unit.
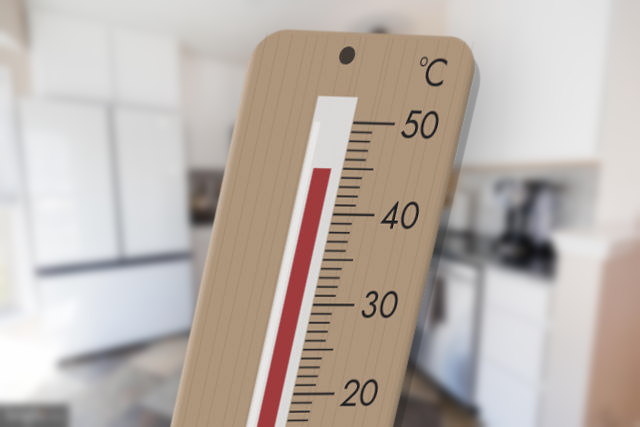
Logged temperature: 45; °C
